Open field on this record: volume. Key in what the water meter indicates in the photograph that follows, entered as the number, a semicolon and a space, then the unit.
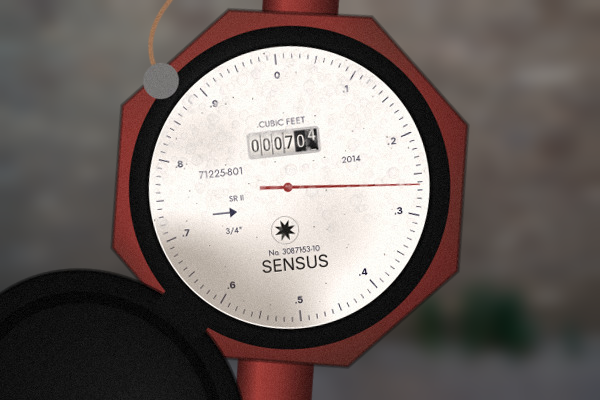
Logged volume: 704.26; ft³
